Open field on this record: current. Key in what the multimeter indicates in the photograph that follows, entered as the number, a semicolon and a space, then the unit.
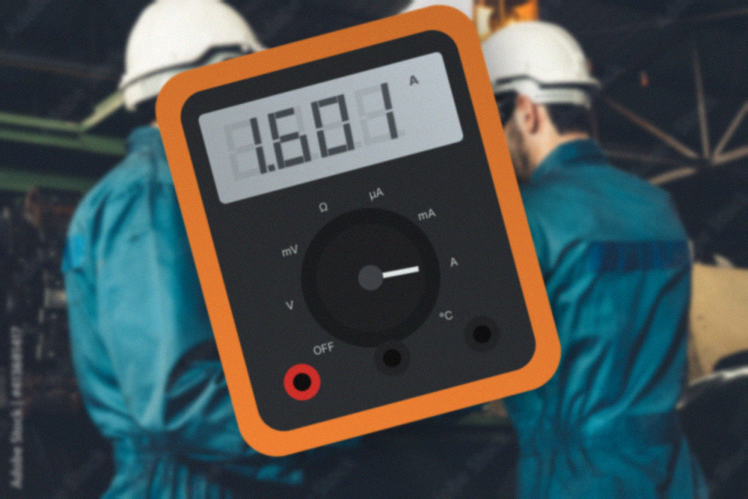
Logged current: 1.601; A
